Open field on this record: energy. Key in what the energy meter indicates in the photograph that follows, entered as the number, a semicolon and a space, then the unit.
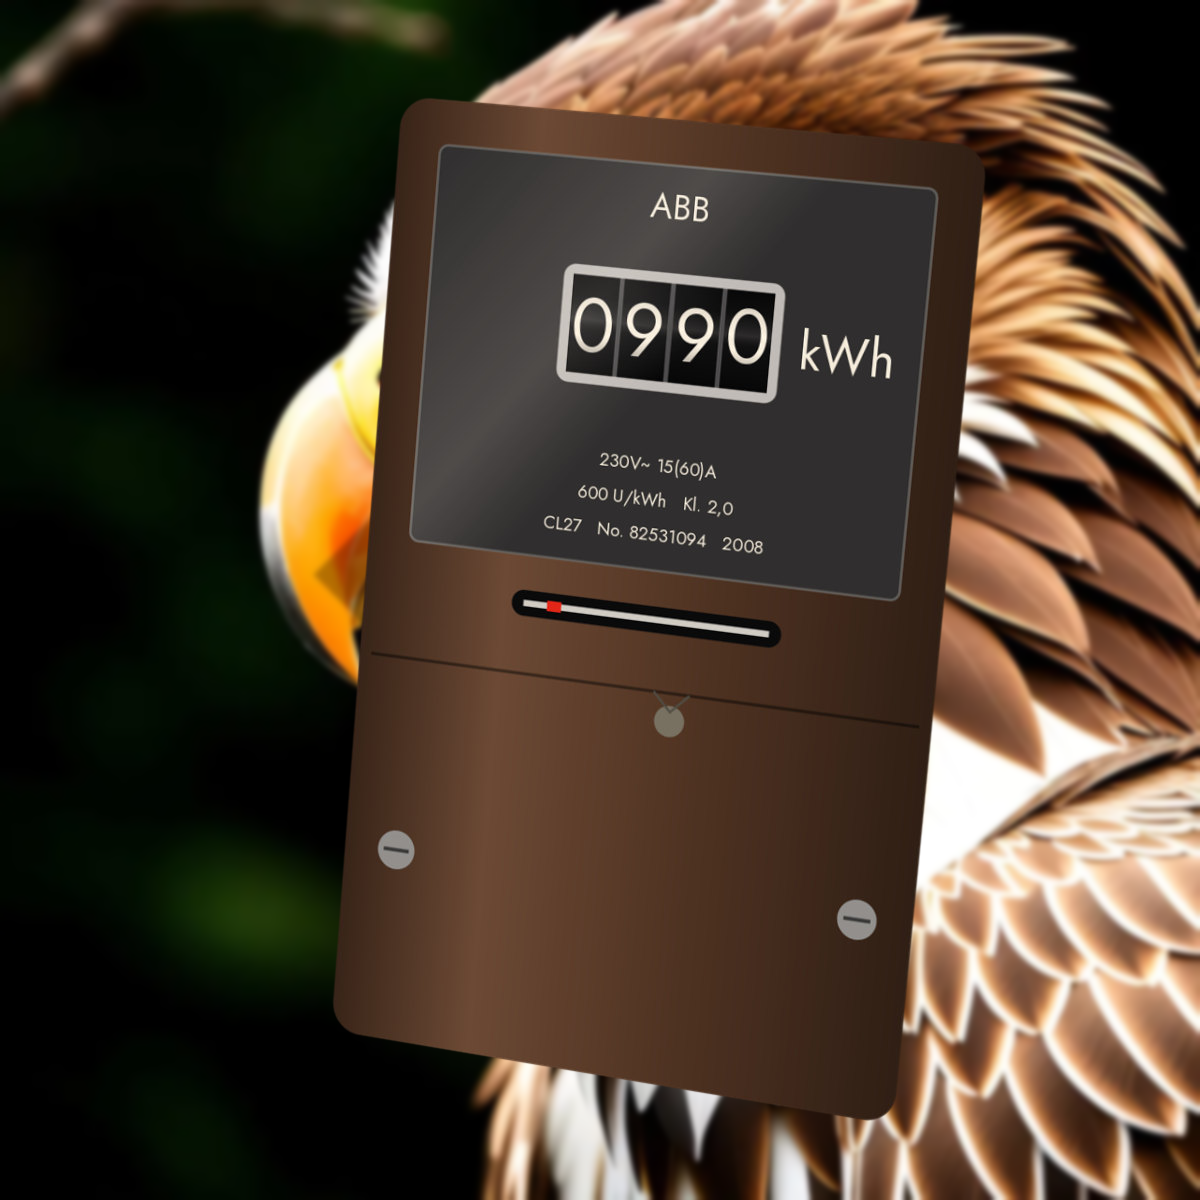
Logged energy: 990; kWh
